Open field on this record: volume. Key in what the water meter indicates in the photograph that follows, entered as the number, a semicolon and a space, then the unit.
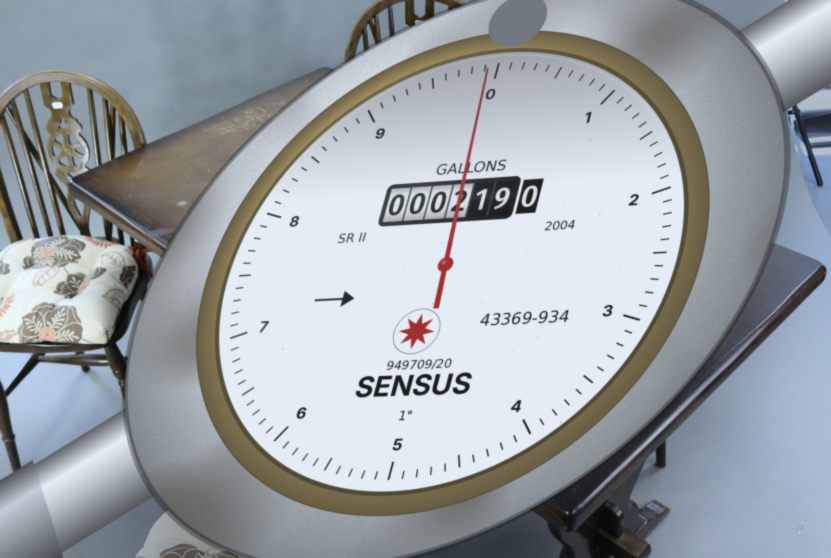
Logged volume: 2189.9; gal
